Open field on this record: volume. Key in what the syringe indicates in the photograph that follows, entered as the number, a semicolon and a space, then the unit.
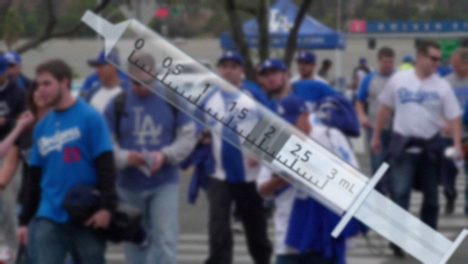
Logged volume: 1.8; mL
